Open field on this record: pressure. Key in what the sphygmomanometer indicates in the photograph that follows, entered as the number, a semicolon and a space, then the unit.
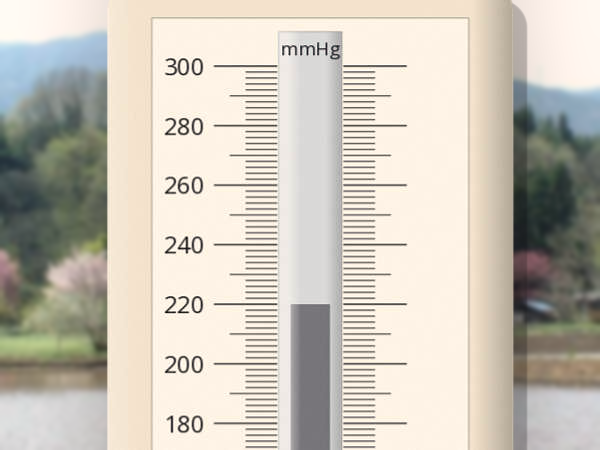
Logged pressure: 220; mmHg
